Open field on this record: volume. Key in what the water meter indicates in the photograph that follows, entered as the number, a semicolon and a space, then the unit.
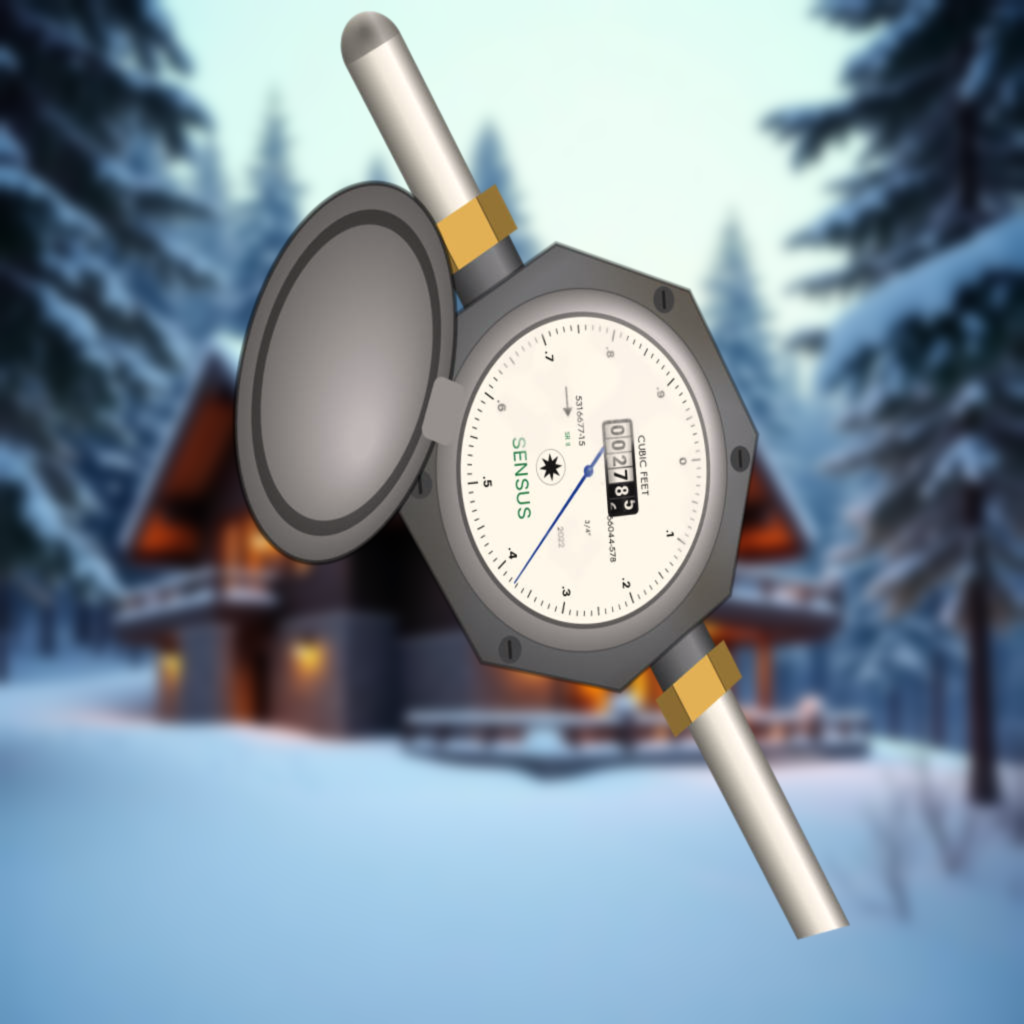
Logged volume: 2785.37; ft³
